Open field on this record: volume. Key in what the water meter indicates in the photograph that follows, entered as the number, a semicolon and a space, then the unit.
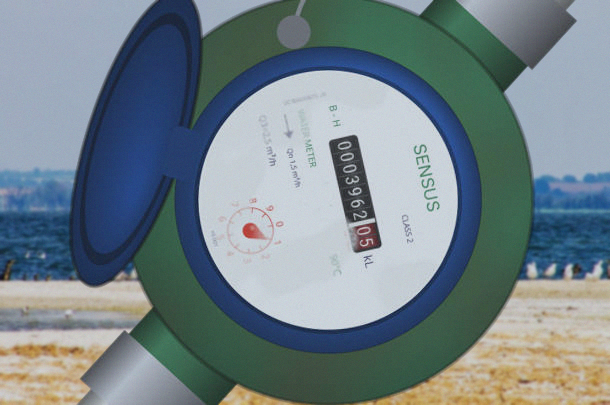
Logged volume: 3962.051; kL
